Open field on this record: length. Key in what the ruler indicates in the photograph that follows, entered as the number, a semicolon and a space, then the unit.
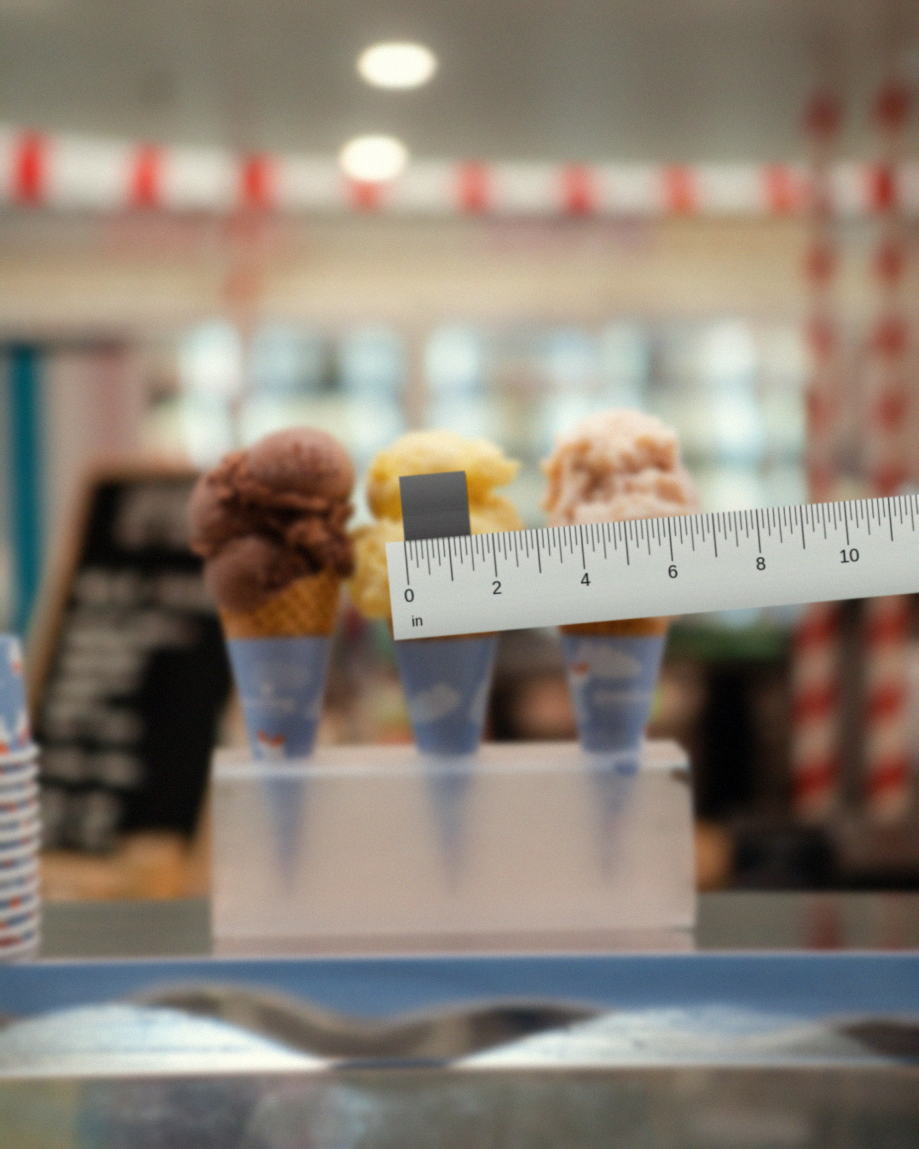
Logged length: 1.5; in
